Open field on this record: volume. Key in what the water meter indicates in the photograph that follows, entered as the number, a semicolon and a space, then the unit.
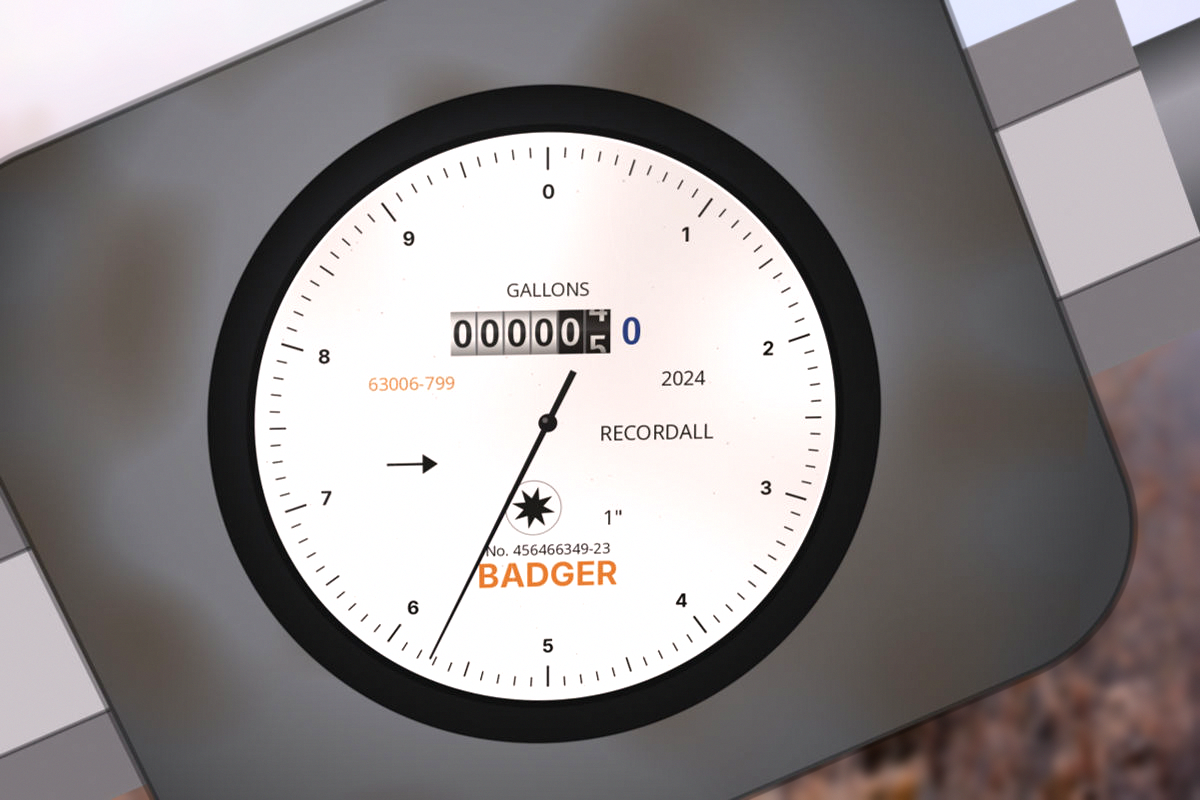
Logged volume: 45.7; gal
